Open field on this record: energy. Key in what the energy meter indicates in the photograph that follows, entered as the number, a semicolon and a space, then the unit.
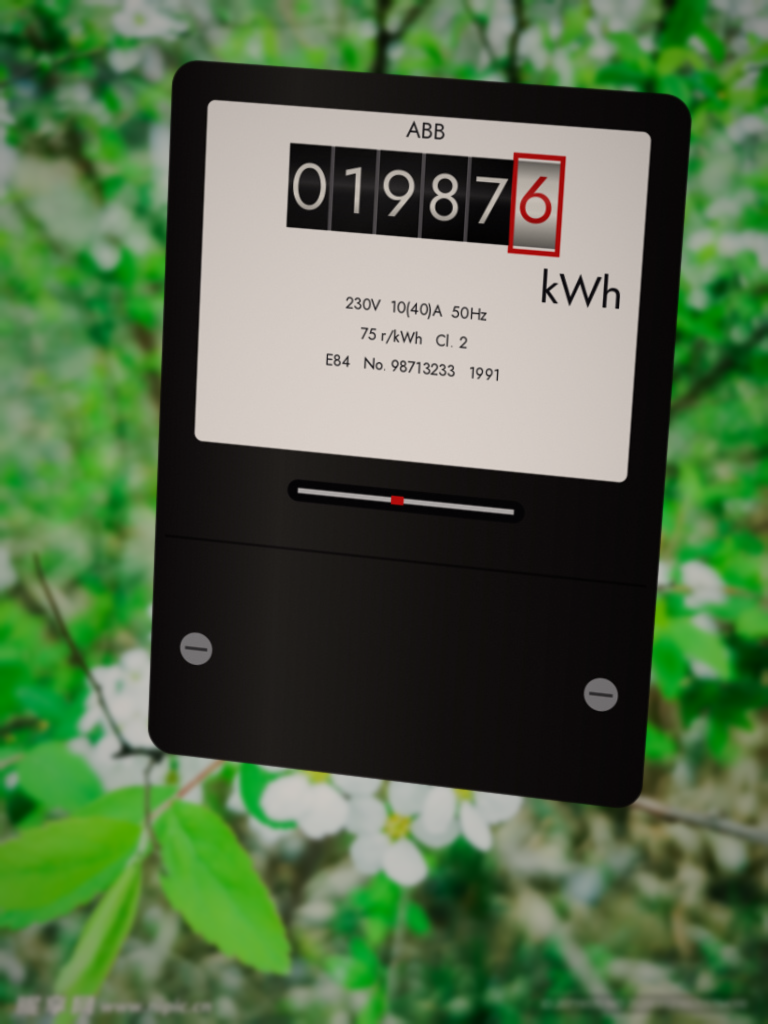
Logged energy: 1987.6; kWh
